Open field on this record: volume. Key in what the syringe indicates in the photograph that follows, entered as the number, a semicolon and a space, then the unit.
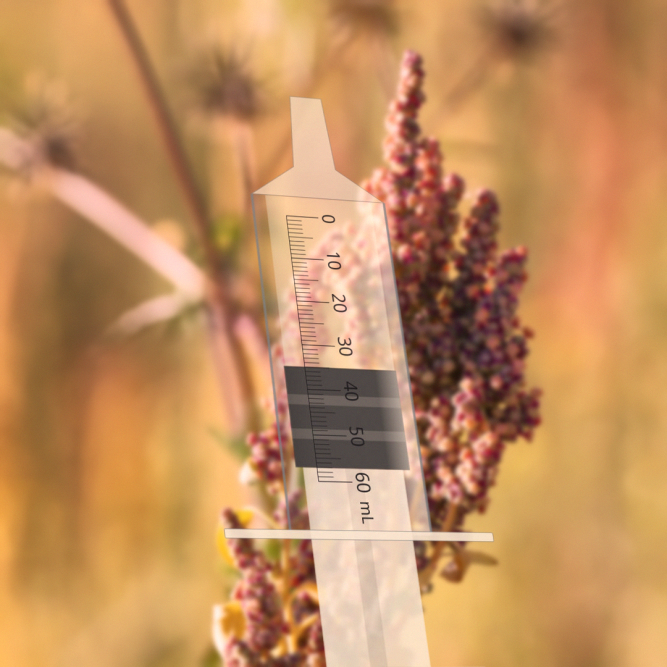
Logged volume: 35; mL
